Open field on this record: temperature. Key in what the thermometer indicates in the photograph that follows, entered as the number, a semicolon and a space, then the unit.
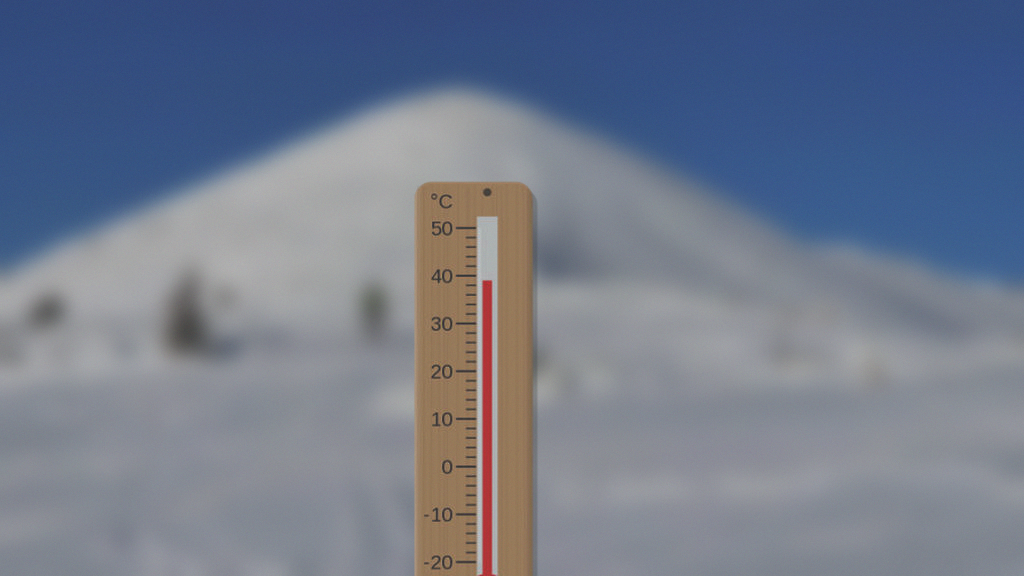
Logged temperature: 39; °C
